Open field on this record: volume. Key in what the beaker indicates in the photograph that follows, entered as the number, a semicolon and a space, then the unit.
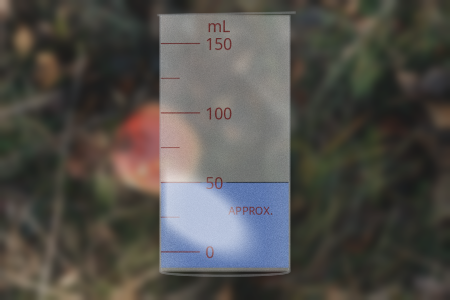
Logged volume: 50; mL
